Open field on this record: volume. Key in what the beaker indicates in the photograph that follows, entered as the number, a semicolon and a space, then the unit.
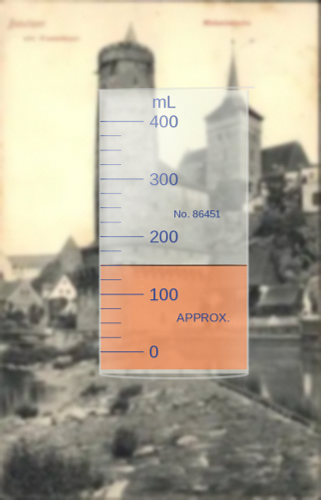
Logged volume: 150; mL
